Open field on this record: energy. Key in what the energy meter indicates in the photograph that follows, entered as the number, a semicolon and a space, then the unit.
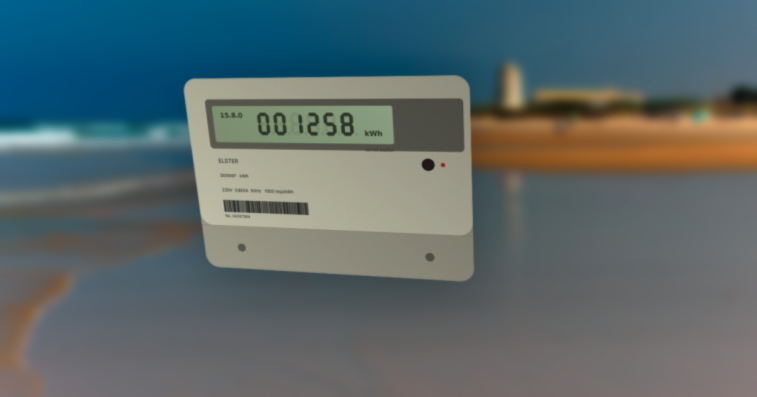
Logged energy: 1258; kWh
